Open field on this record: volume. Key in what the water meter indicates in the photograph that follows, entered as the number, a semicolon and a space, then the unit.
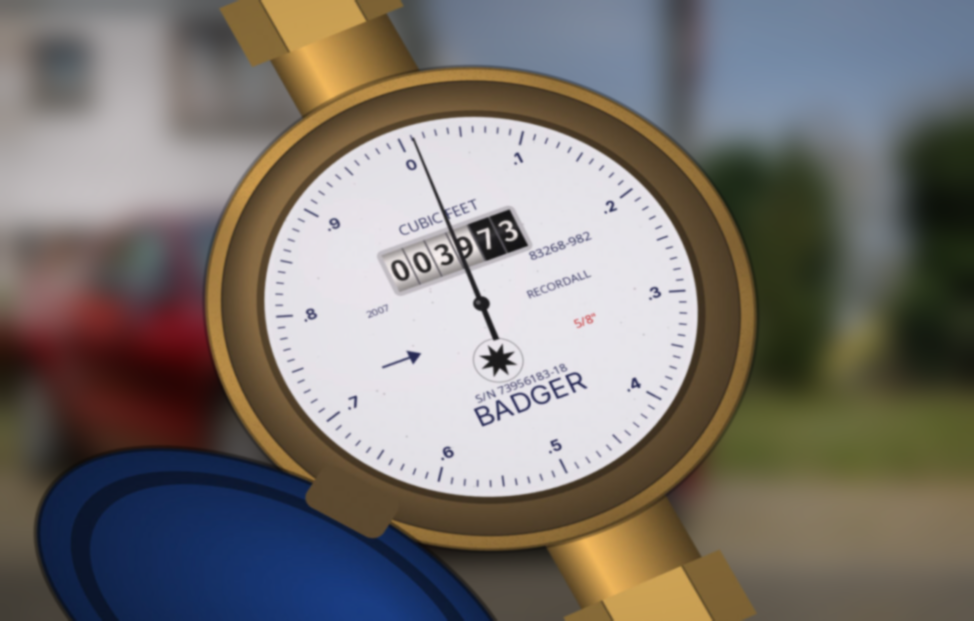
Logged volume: 3973.01; ft³
